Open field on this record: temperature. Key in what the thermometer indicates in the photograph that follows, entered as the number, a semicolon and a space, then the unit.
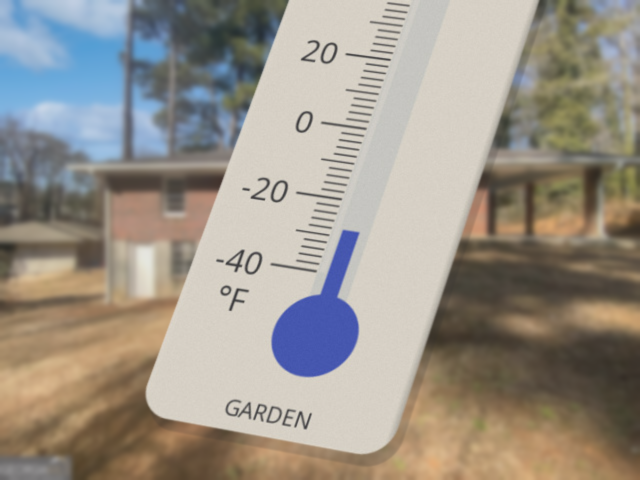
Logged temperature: -28; °F
